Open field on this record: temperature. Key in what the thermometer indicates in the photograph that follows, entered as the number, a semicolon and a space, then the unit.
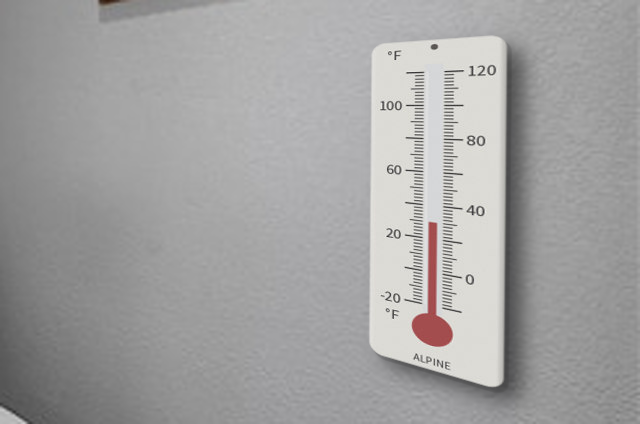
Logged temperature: 30; °F
